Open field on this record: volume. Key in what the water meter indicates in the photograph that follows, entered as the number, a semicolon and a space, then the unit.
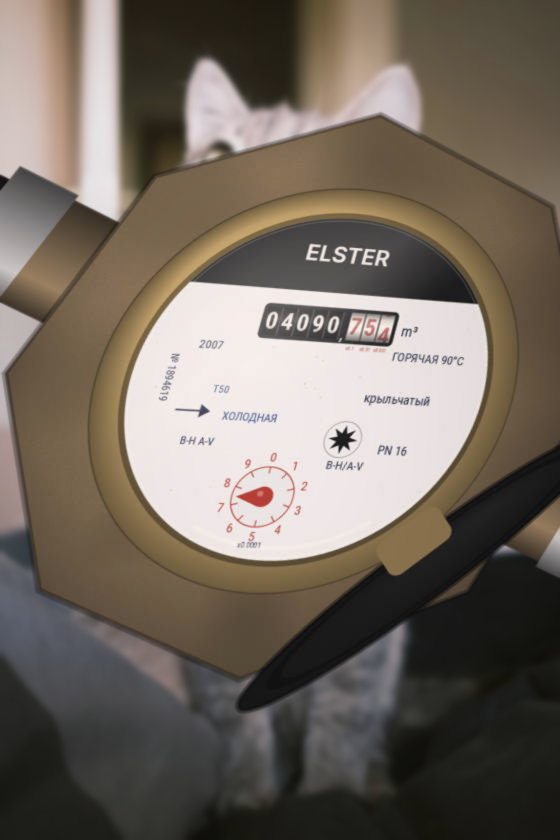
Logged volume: 4090.7537; m³
